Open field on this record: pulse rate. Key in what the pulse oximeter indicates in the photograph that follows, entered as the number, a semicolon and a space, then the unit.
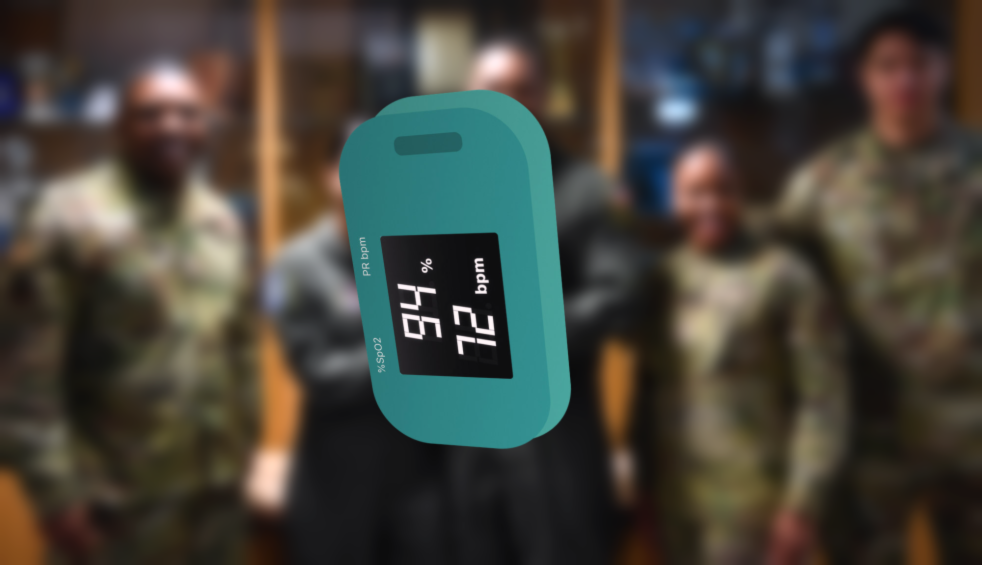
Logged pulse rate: 72; bpm
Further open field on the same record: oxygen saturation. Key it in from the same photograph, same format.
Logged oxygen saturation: 94; %
